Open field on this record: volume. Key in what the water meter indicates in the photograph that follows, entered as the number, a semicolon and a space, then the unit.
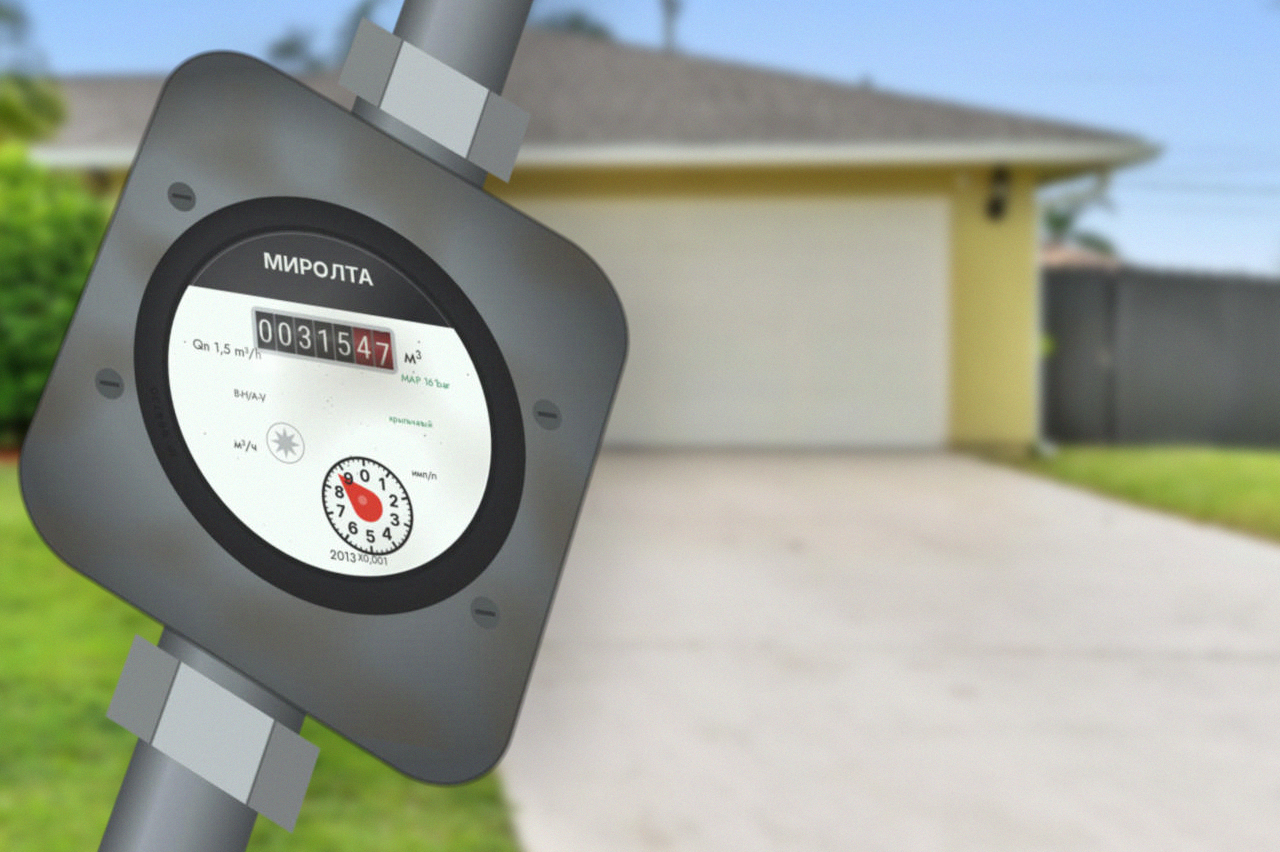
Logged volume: 315.468; m³
